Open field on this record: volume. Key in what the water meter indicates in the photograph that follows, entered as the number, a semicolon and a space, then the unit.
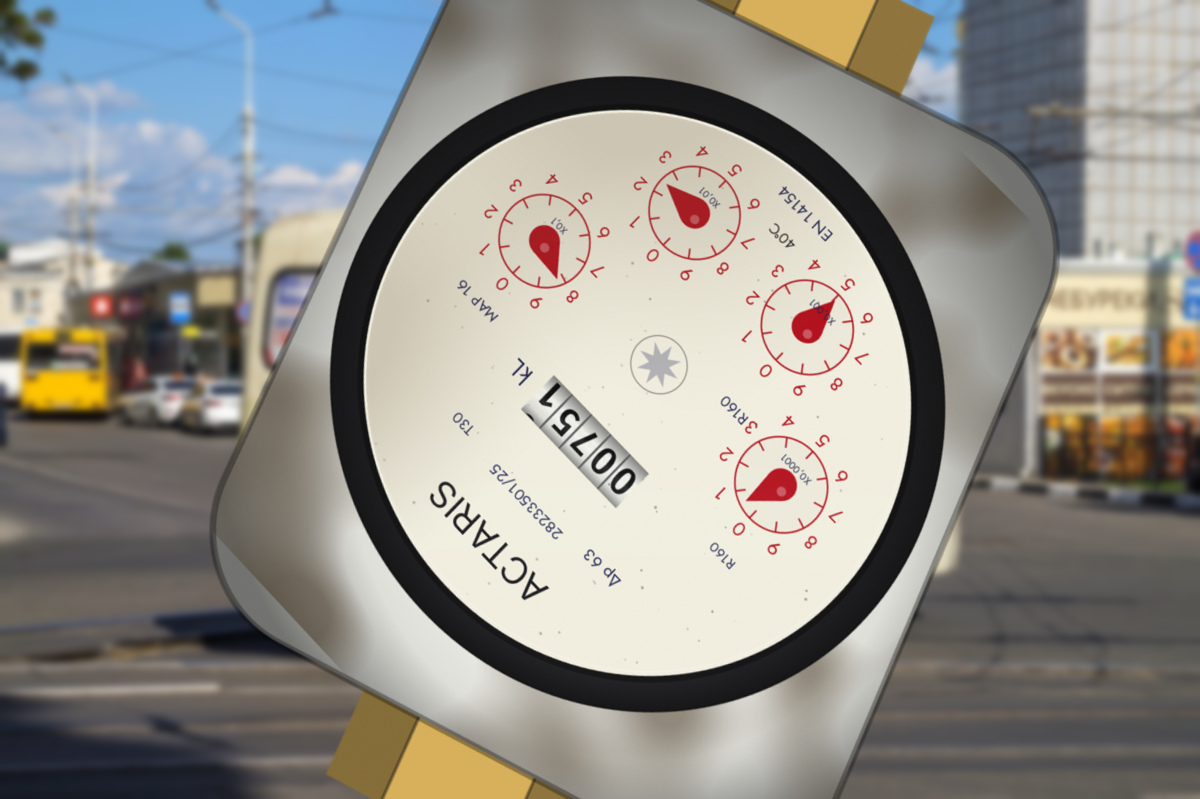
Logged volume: 750.8250; kL
